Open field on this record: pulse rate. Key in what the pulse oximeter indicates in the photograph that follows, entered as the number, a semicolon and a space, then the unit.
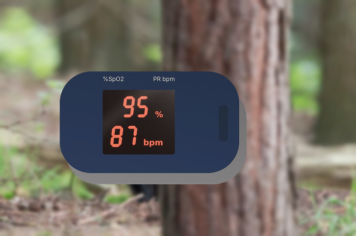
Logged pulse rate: 87; bpm
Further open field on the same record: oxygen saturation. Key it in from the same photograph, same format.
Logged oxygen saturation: 95; %
